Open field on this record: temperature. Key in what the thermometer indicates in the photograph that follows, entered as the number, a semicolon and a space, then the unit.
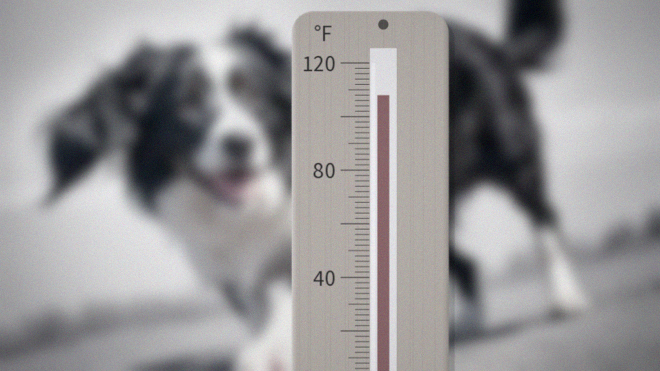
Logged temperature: 108; °F
